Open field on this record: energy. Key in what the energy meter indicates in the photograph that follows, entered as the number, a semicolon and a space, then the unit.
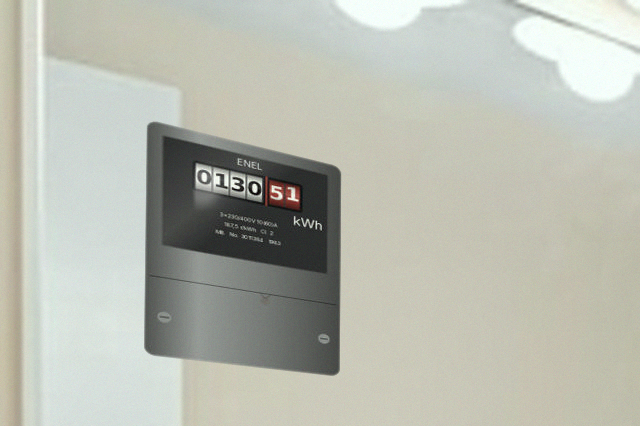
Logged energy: 130.51; kWh
